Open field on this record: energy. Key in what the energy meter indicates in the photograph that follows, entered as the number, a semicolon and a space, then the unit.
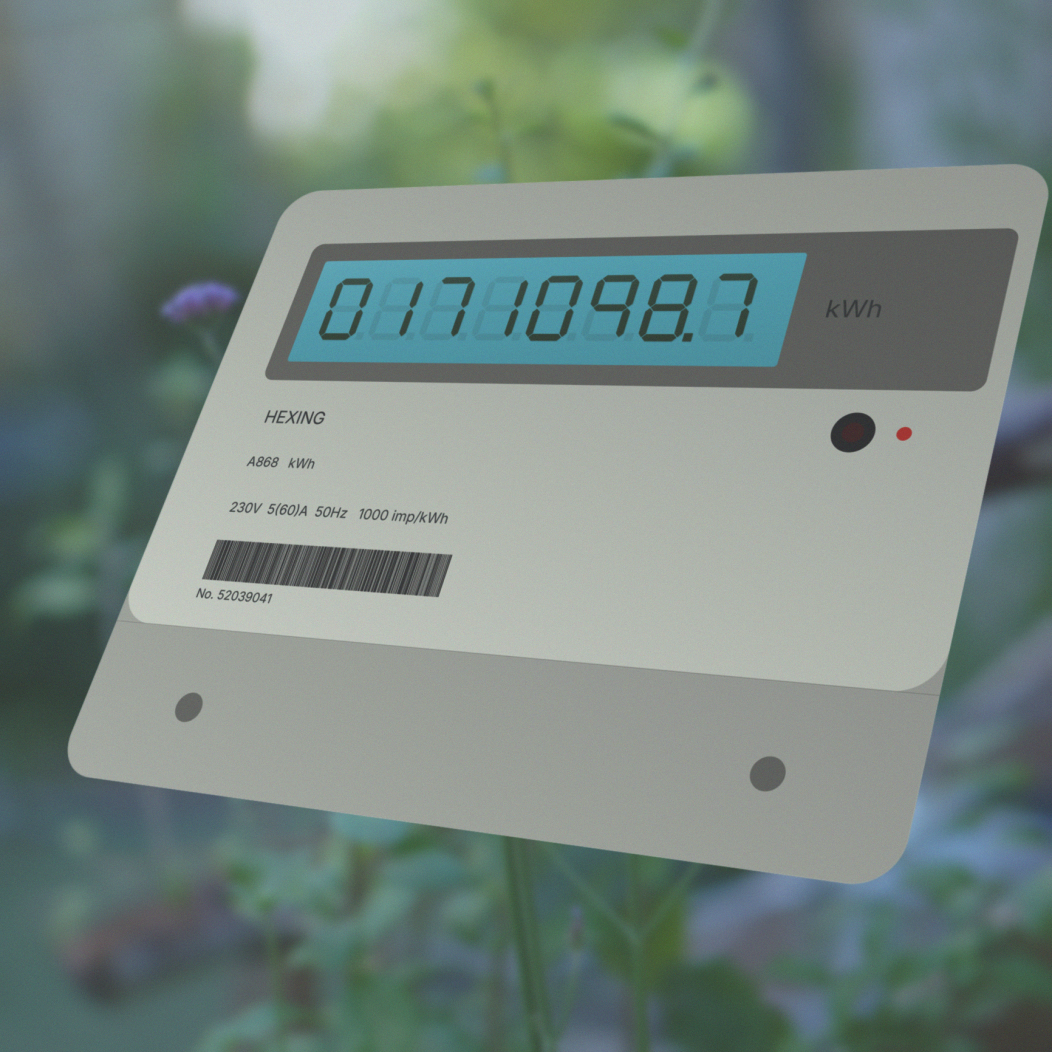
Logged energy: 171098.7; kWh
